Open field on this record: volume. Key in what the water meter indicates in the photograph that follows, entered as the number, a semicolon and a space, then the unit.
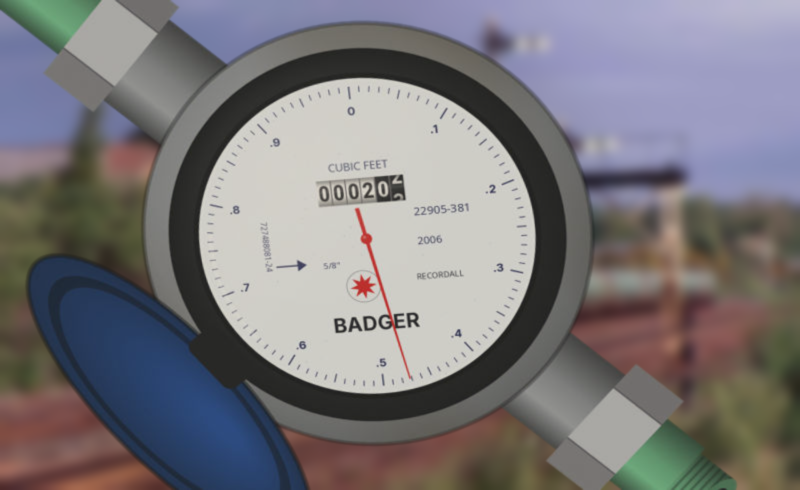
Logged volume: 202.47; ft³
